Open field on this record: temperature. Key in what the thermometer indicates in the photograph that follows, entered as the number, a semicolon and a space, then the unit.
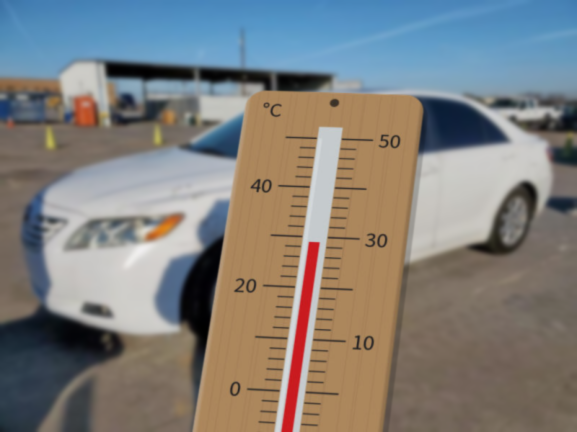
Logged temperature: 29; °C
